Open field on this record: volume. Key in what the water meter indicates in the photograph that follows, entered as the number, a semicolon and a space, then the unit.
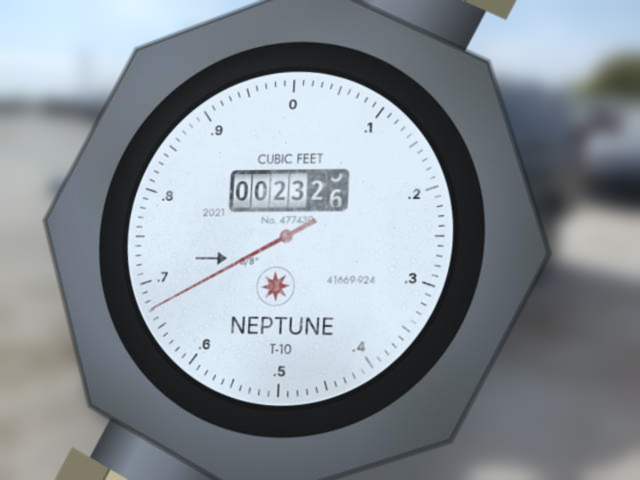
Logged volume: 2325.67; ft³
